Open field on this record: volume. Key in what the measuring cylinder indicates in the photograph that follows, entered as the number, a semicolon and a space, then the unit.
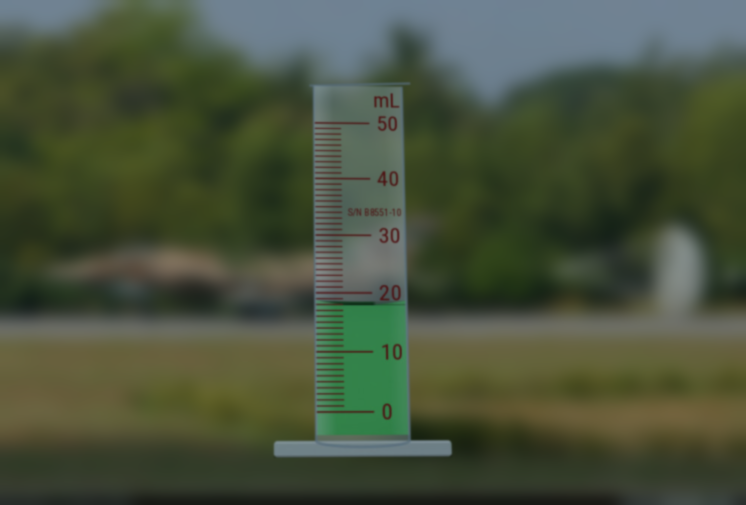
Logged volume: 18; mL
